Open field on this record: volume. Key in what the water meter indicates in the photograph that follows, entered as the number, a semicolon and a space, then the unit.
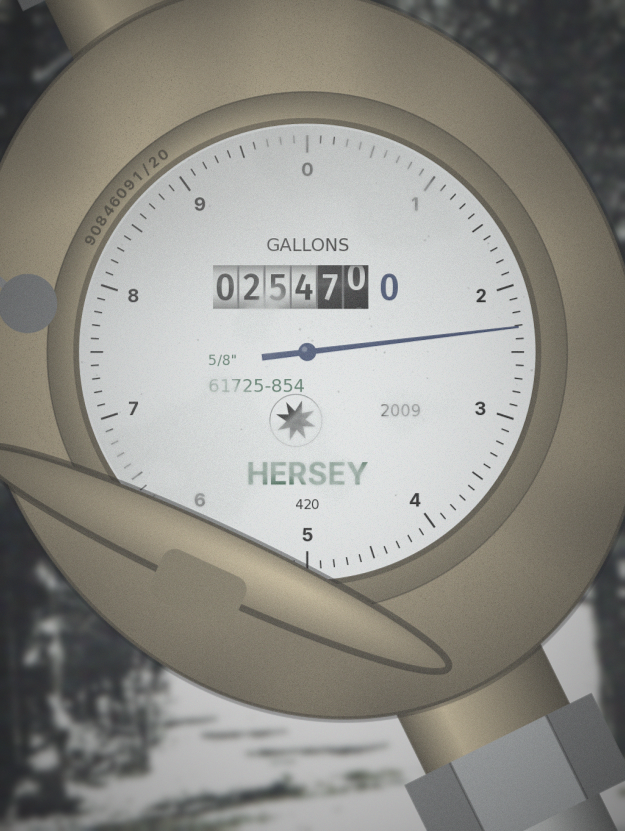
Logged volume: 254702.3; gal
